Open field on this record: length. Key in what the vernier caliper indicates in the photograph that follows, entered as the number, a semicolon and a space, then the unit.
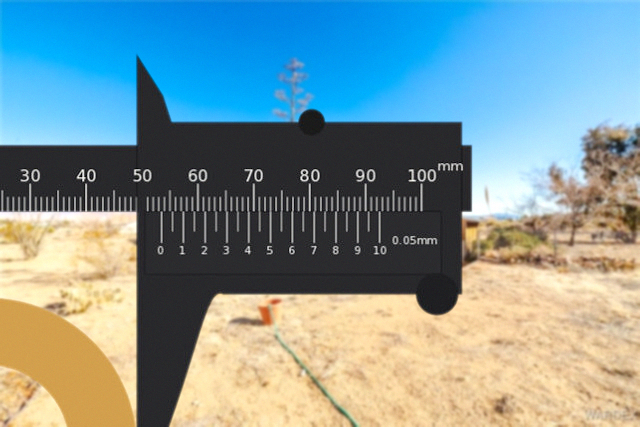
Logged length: 53.5; mm
